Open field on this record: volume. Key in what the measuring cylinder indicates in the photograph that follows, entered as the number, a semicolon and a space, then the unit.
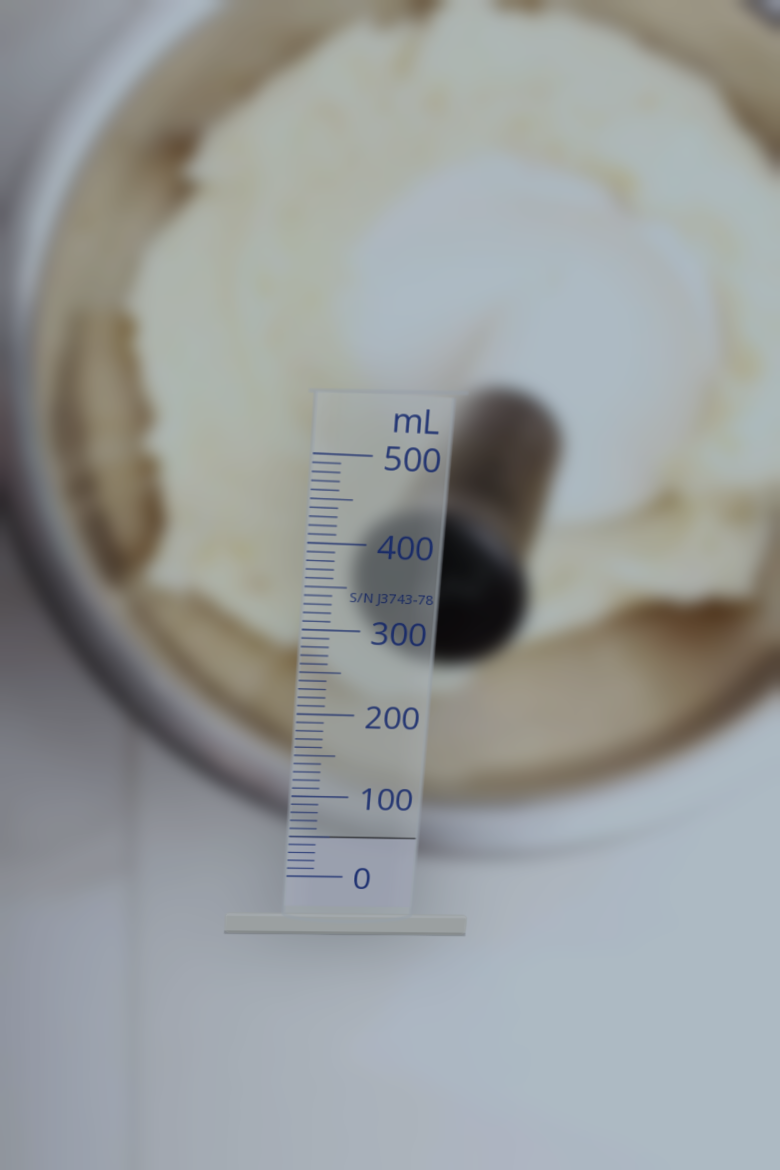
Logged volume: 50; mL
